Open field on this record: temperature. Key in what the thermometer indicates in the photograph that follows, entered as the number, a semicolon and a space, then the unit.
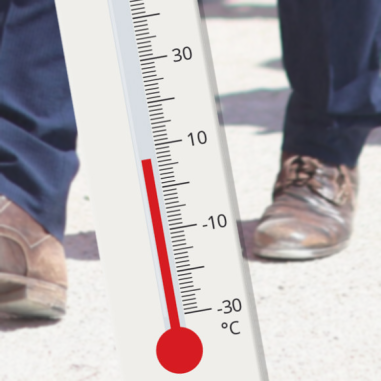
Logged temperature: 7; °C
